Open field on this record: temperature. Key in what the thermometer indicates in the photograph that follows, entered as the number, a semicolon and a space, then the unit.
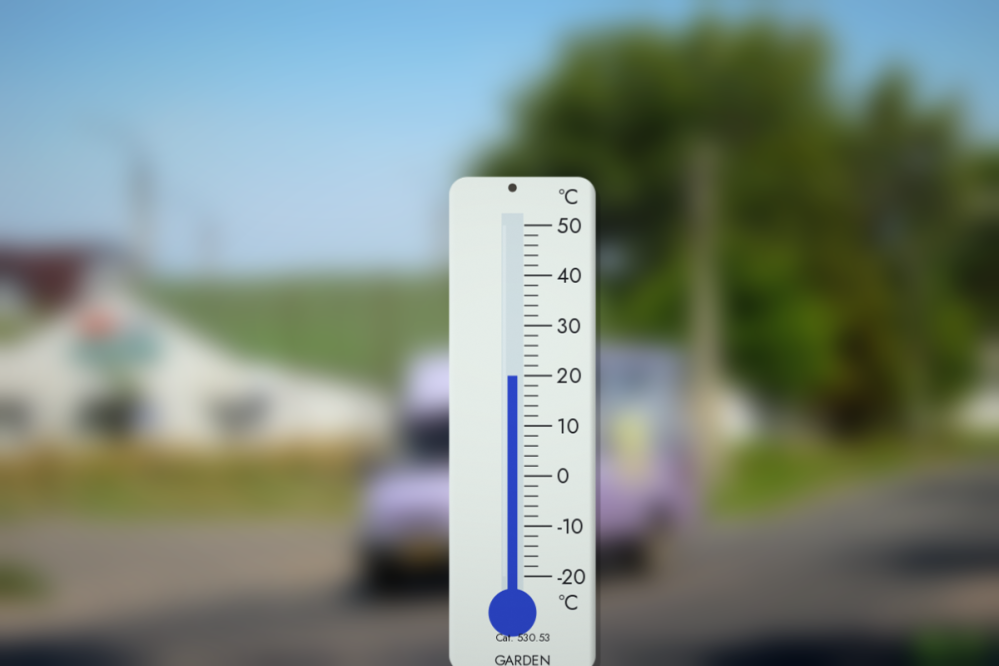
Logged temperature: 20; °C
